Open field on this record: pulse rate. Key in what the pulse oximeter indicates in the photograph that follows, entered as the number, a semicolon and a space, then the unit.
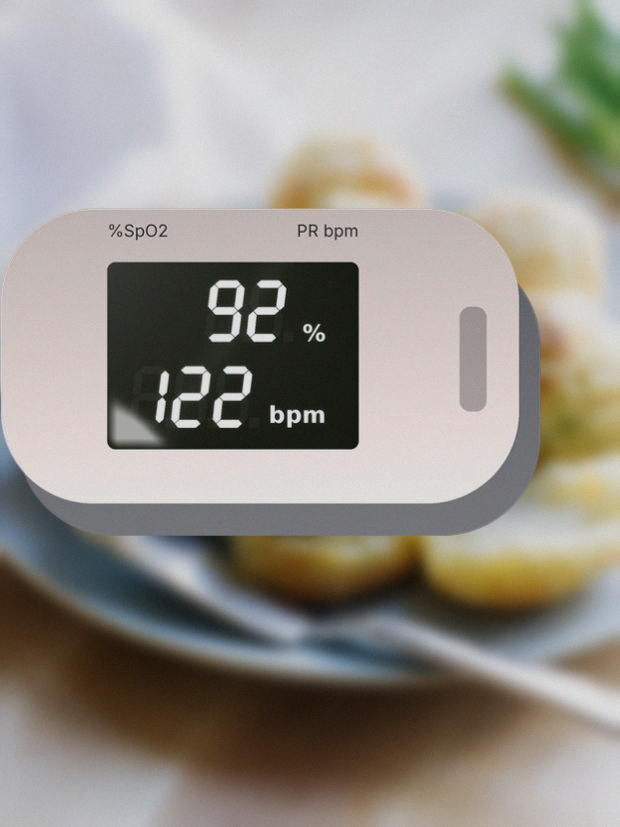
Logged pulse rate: 122; bpm
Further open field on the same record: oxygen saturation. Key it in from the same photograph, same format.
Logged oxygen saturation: 92; %
